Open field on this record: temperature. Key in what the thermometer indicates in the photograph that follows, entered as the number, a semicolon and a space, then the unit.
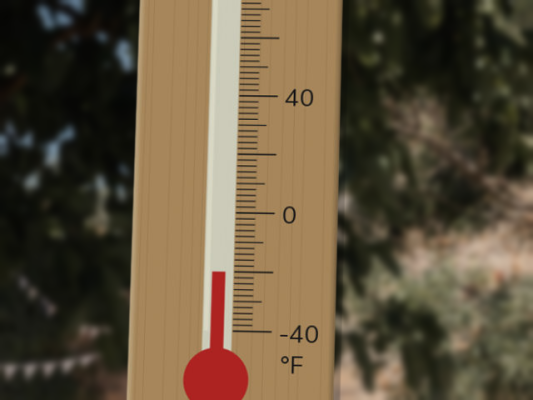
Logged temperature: -20; °F
